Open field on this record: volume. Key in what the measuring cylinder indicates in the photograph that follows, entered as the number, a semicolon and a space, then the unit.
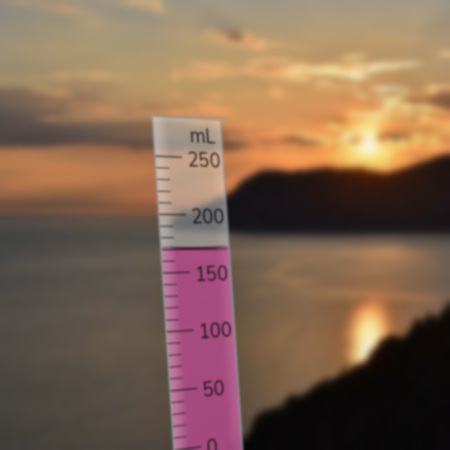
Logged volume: 170; mL
